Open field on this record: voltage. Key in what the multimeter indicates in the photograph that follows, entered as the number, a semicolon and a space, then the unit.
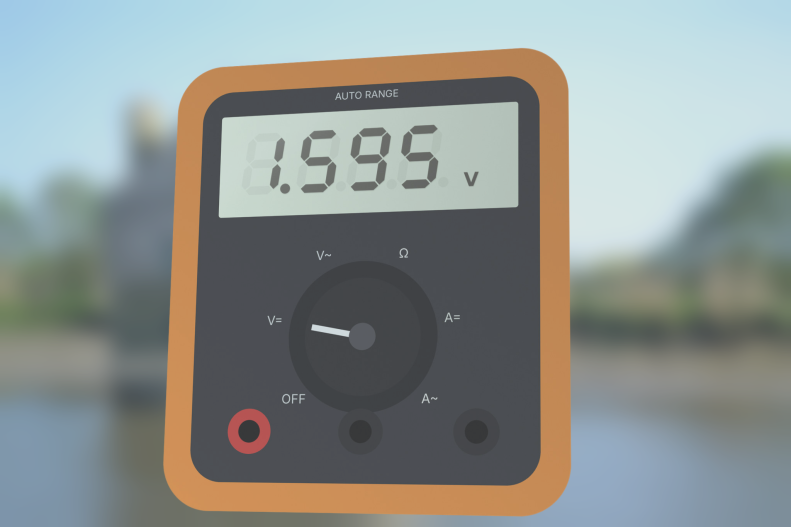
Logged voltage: 1.595; V
